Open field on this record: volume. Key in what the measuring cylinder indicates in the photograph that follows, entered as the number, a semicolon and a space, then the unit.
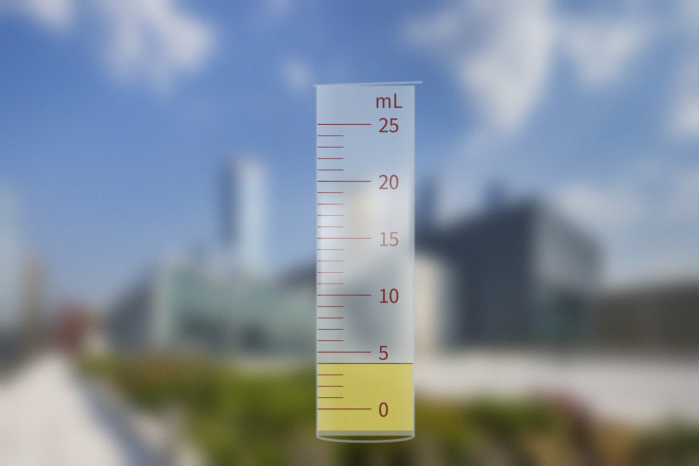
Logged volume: 4; mL
